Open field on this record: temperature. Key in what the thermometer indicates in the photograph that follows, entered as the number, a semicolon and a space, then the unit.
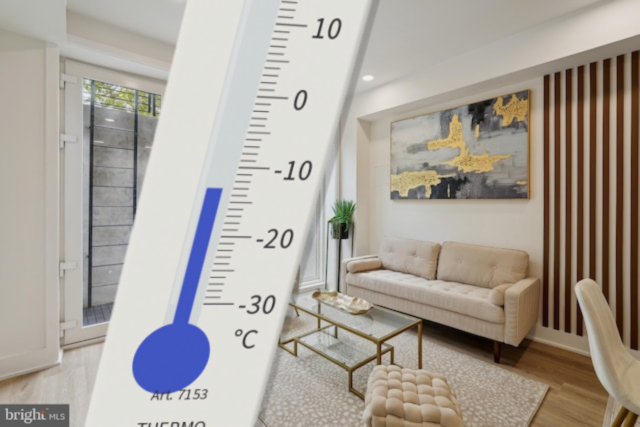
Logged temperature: -13; °C
